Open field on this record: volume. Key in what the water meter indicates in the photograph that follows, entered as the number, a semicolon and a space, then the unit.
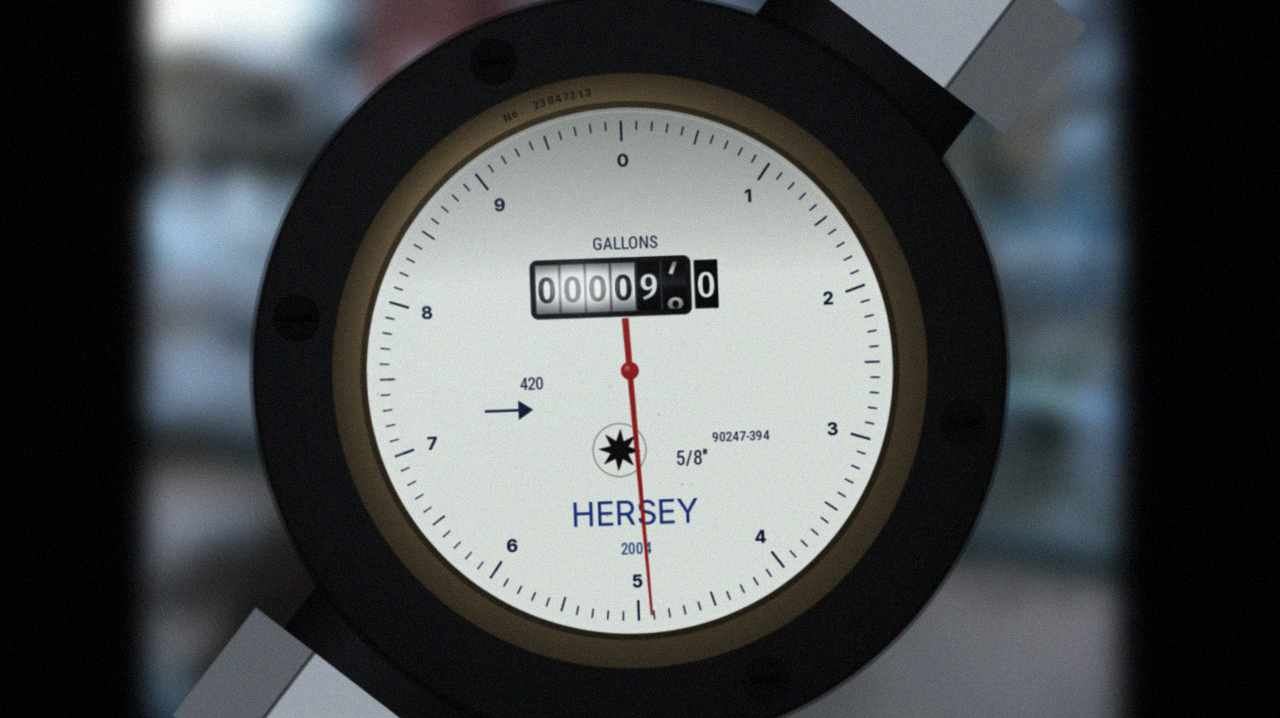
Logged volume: 974.9; gal
